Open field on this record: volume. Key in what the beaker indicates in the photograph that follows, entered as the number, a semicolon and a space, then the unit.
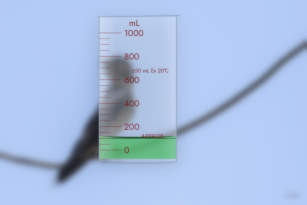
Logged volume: 100; mL
